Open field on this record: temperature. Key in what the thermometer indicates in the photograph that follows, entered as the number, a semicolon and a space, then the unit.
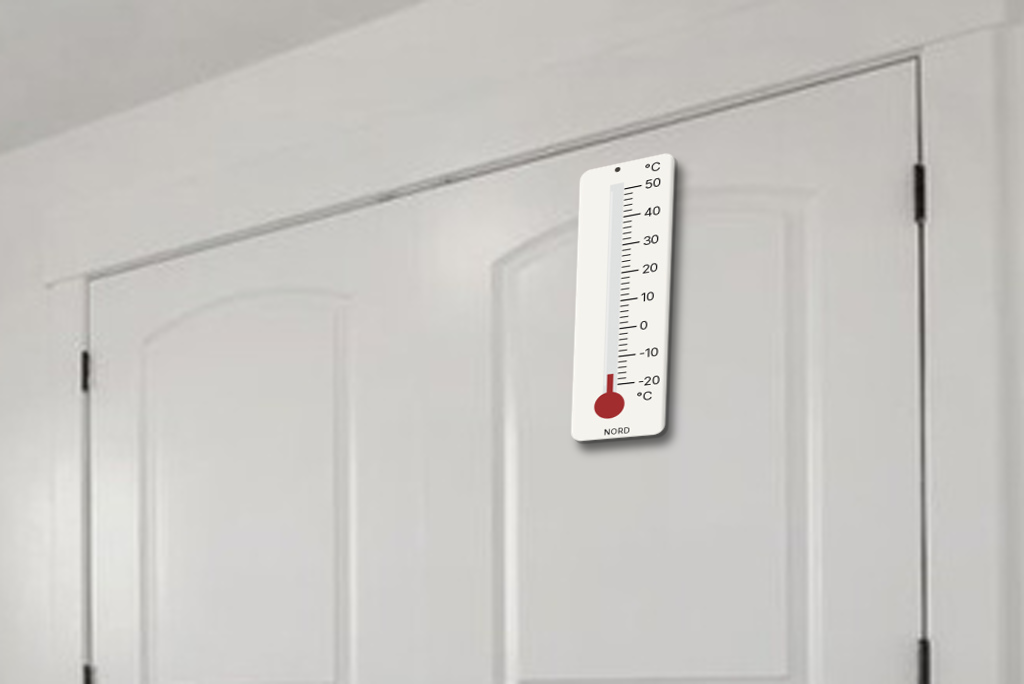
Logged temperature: -16; °C
